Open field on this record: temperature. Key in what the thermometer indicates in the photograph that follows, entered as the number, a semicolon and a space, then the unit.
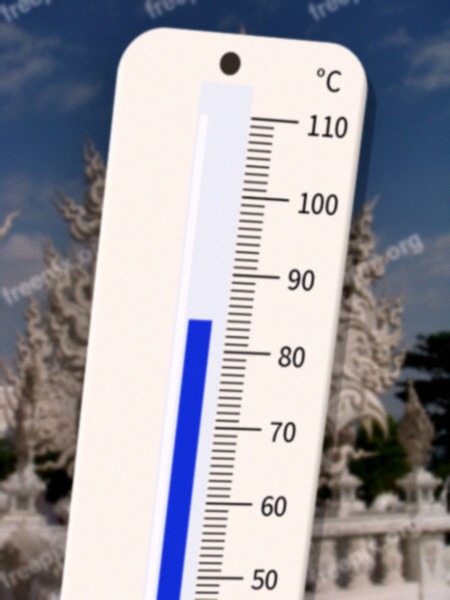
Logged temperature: 84; °C
